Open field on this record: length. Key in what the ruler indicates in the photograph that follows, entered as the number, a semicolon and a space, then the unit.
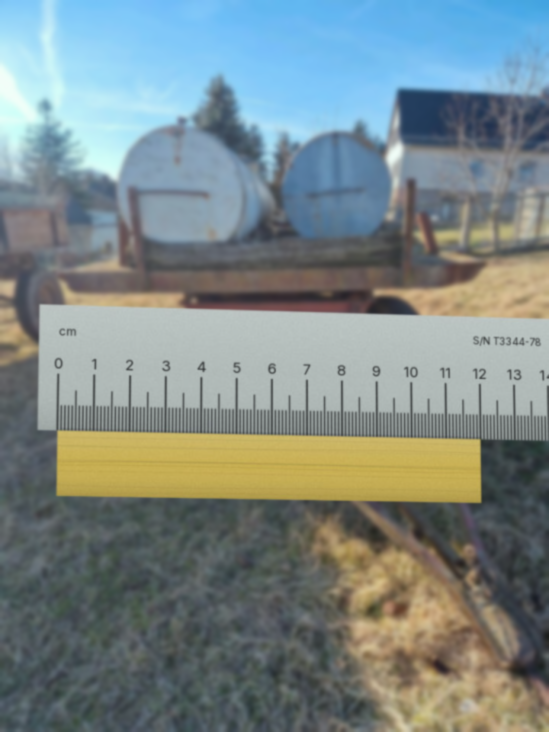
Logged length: 12; cm
